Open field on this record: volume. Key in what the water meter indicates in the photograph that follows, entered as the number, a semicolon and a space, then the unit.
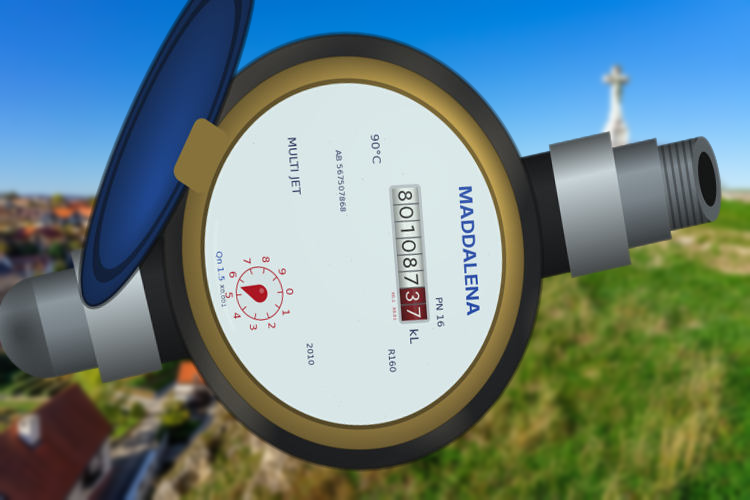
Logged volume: 801087.375; kL
